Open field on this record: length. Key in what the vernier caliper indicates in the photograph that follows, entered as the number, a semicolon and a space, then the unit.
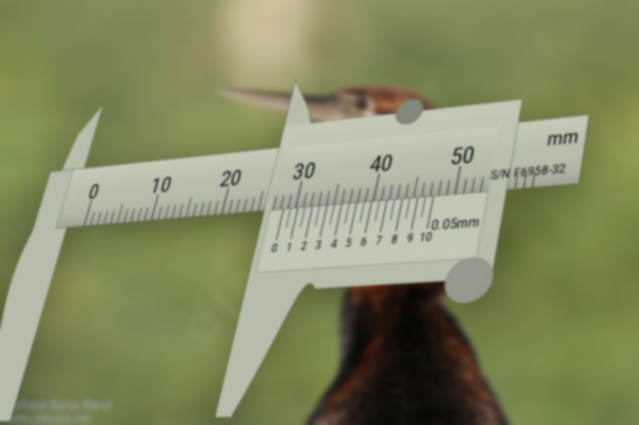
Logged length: 28.4; mm
